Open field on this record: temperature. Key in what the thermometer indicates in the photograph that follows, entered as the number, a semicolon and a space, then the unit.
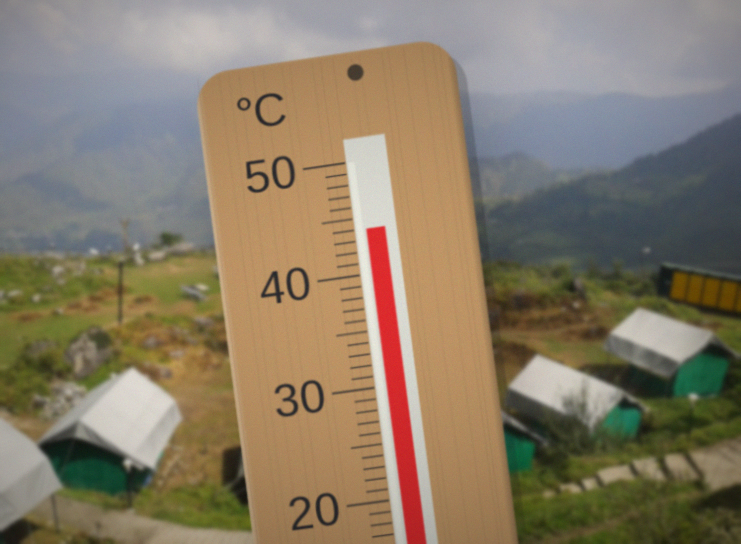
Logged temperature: 44; °C
